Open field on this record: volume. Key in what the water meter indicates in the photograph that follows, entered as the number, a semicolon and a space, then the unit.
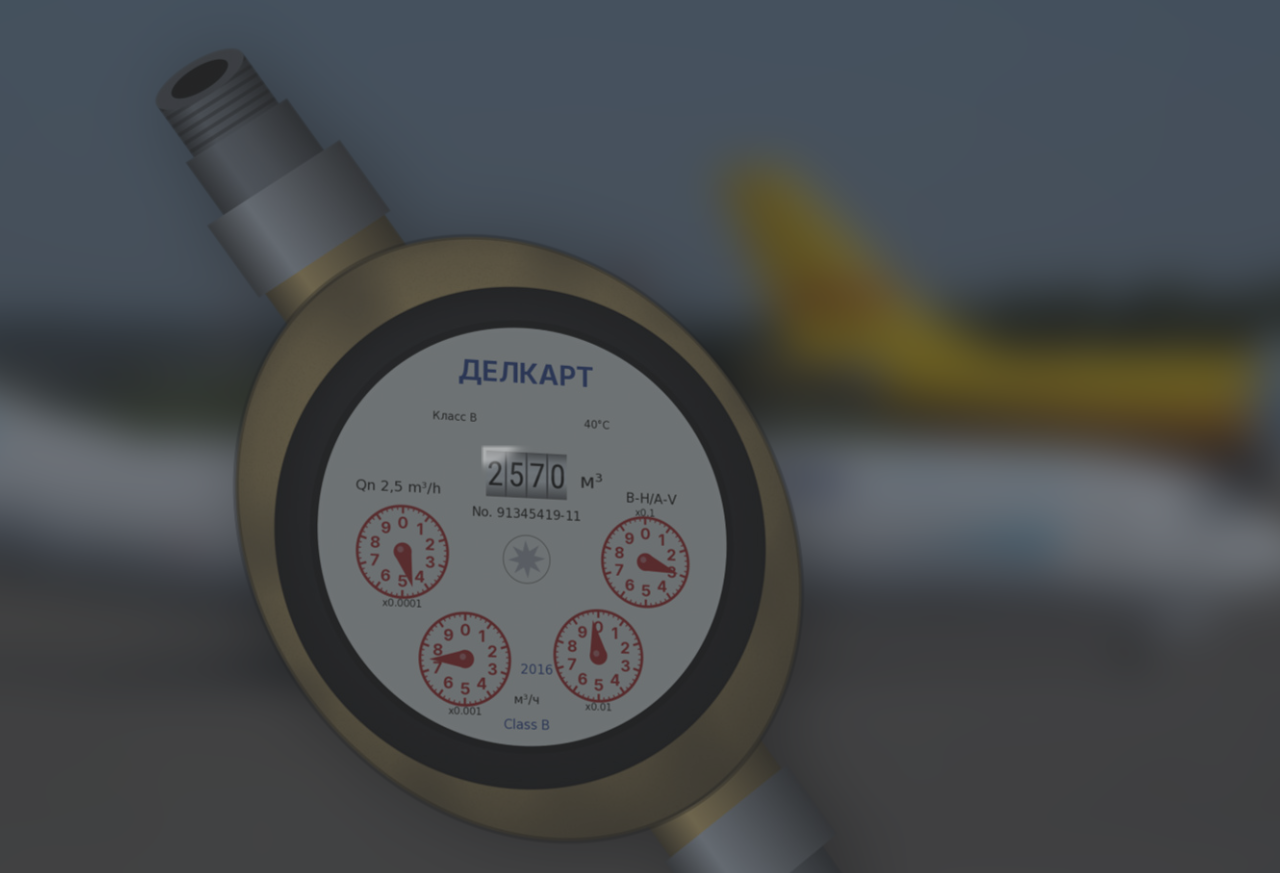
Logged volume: 2570.2974; m³
